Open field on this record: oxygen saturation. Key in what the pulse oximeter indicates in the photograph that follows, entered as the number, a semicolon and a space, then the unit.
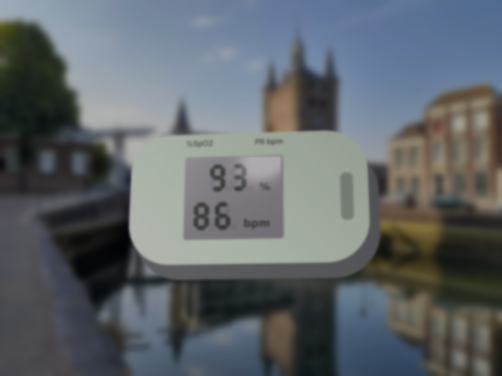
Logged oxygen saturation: 93; %
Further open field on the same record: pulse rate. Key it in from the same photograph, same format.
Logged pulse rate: 86; bpm
